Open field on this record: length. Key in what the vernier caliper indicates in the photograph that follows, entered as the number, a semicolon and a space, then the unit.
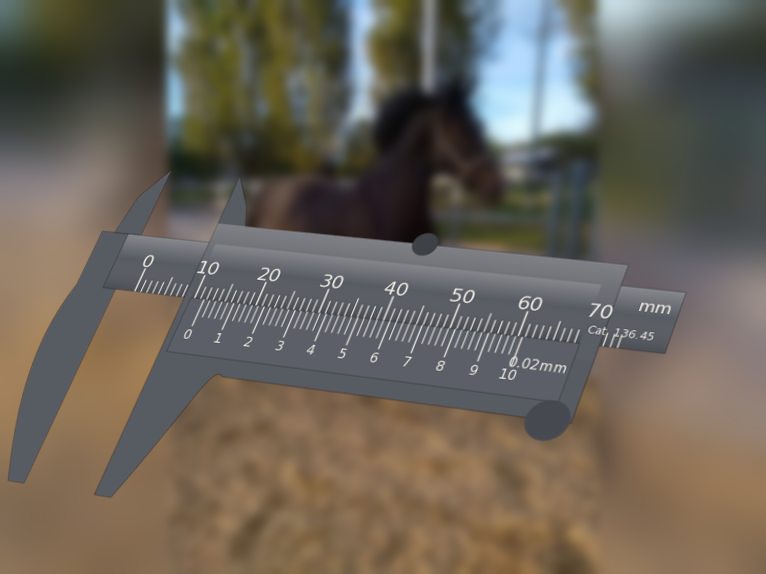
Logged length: 11.6; mm
